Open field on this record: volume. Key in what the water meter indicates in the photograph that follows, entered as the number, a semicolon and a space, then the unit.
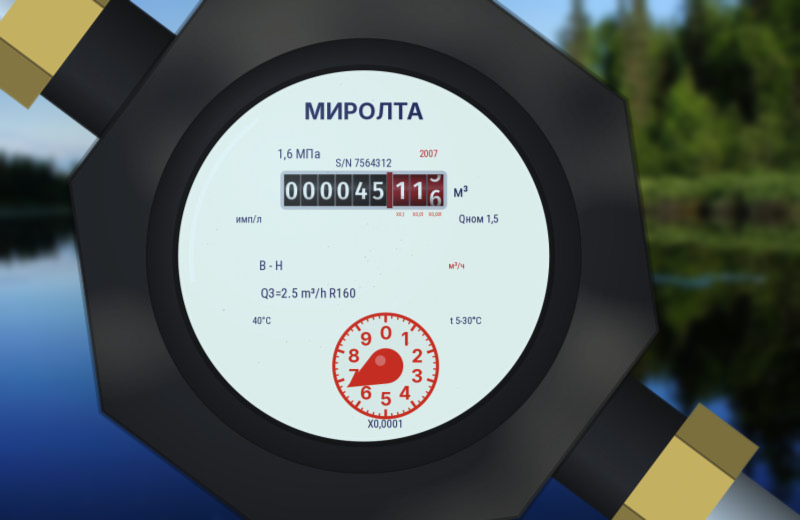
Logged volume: 45.1156; m³
